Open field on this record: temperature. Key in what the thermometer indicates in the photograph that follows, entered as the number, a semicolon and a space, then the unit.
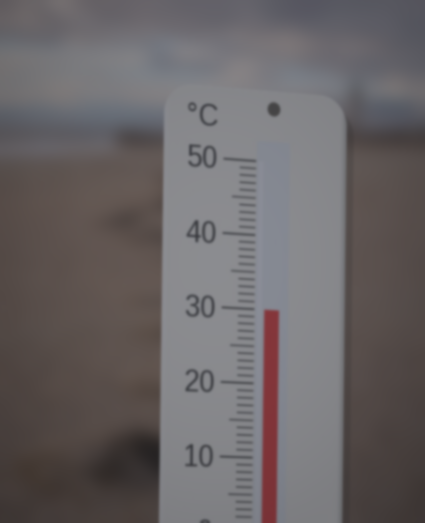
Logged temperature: 30; °C
